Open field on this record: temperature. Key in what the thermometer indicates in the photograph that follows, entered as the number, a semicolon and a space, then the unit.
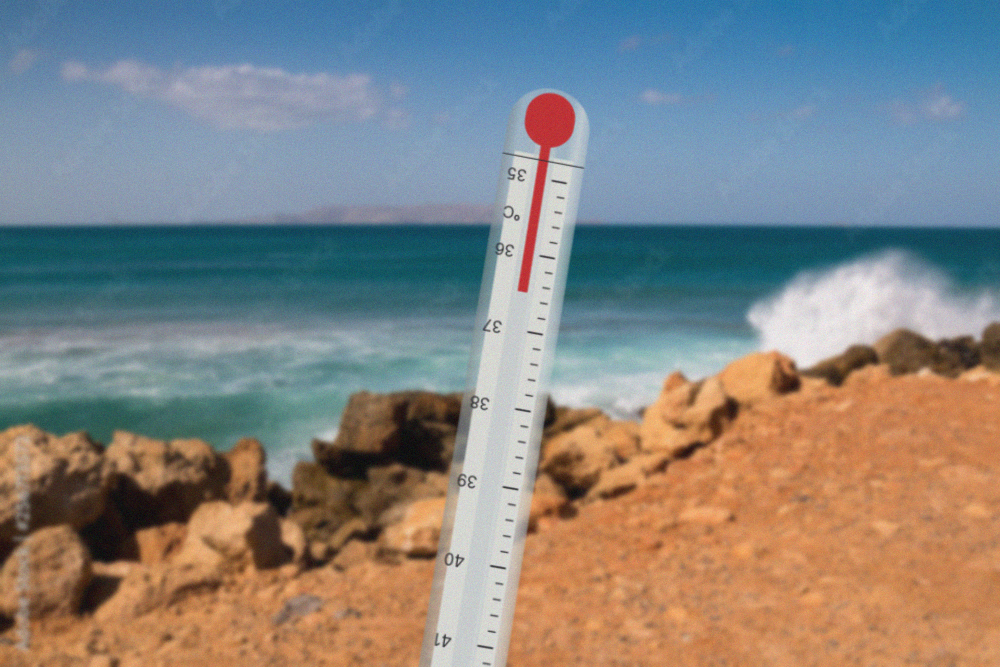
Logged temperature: 36.5; °C
